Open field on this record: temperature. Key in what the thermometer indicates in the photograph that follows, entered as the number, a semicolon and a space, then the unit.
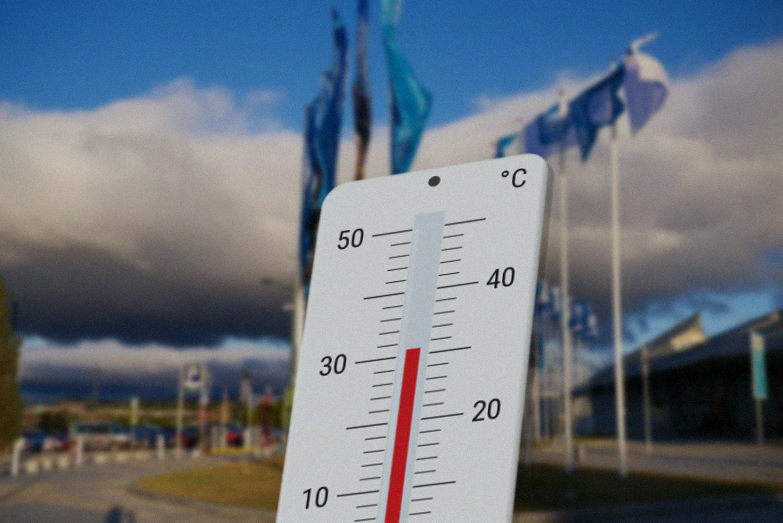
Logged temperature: 31; °C
